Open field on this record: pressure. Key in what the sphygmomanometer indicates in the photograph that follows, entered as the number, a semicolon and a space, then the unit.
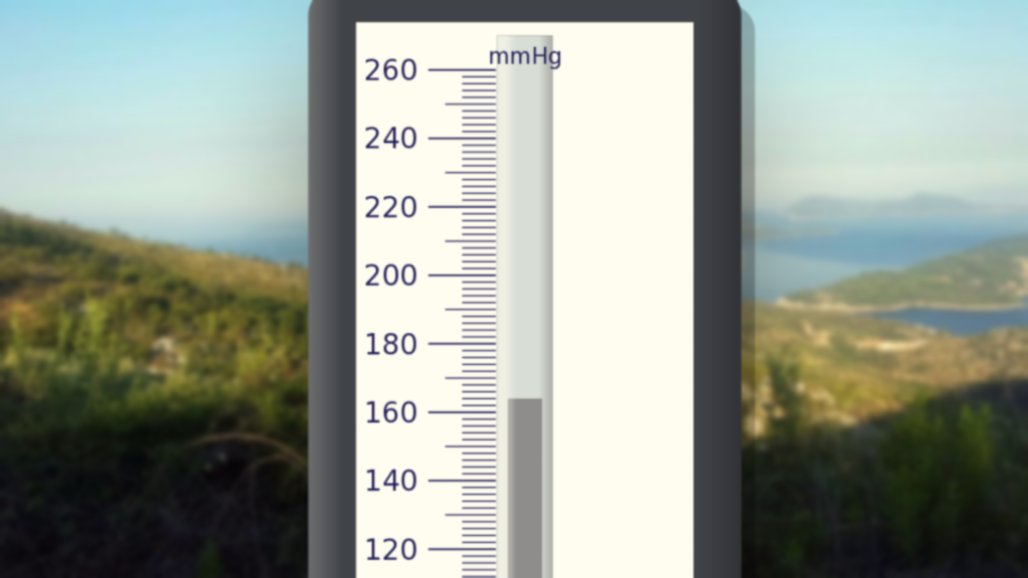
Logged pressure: 164; mmHg
